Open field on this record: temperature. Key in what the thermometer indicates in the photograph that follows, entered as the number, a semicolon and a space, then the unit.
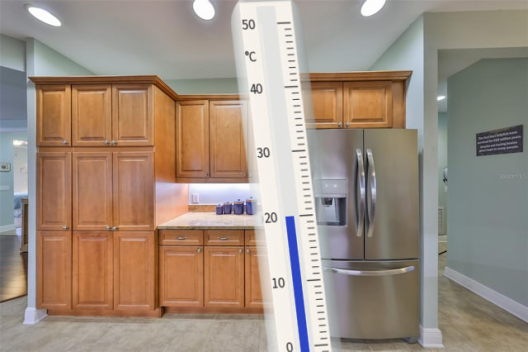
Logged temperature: 20; °C
